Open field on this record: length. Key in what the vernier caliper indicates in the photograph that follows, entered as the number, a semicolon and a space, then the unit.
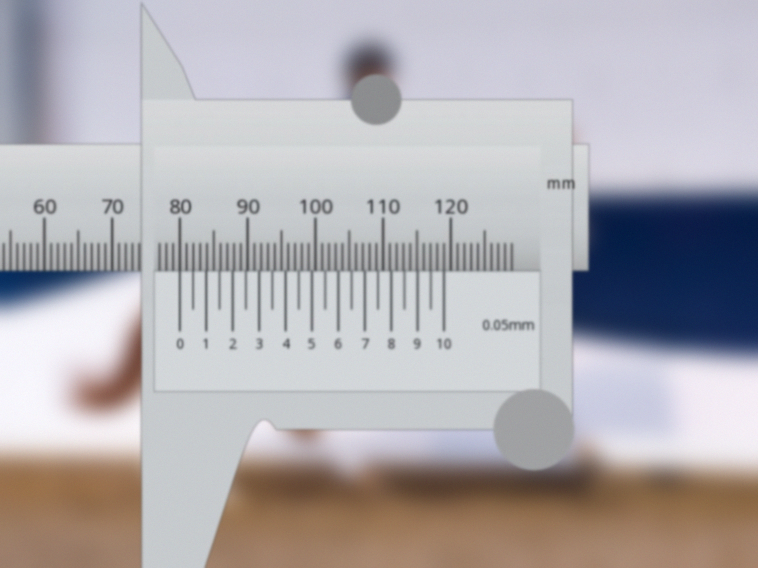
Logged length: 80.0; mm
